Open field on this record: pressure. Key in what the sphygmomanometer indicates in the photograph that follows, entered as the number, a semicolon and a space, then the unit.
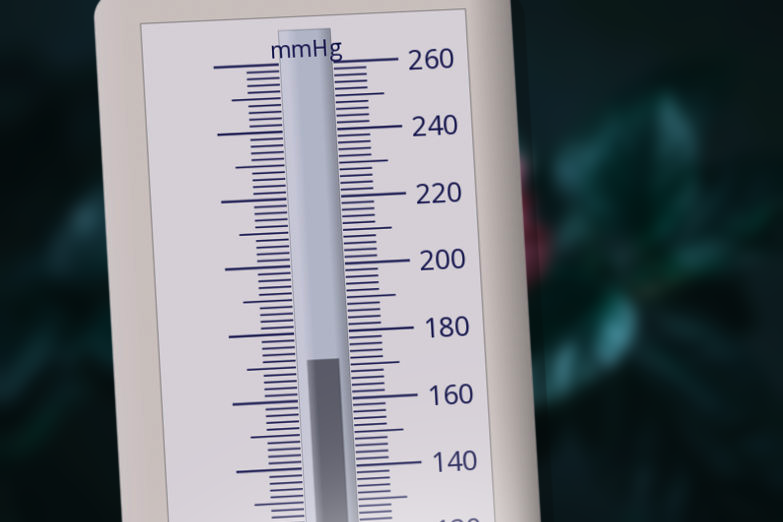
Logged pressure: 172; mmHg
